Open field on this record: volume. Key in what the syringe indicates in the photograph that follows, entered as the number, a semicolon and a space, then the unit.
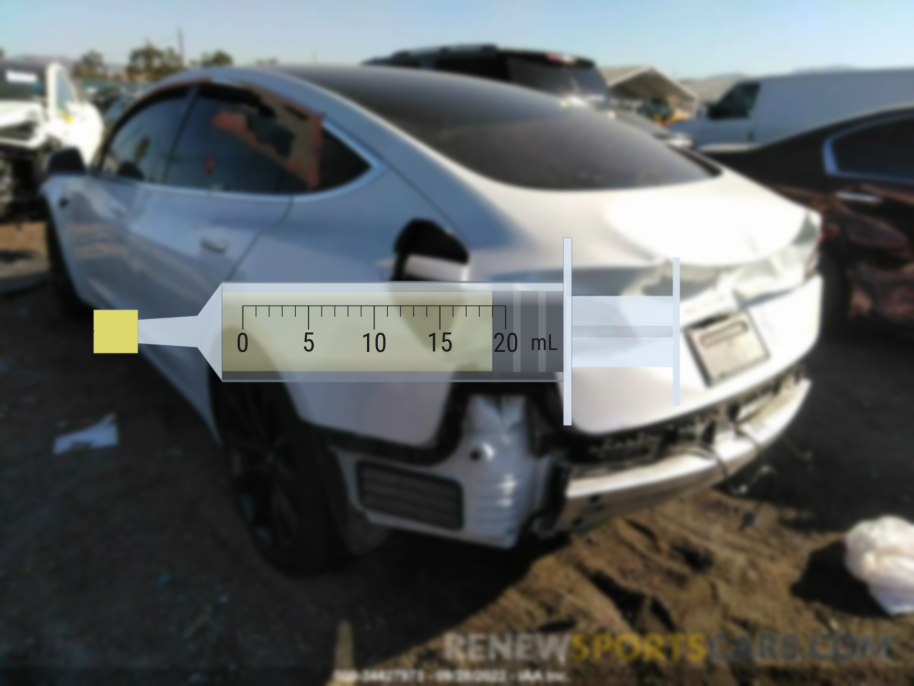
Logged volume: 19; mL
